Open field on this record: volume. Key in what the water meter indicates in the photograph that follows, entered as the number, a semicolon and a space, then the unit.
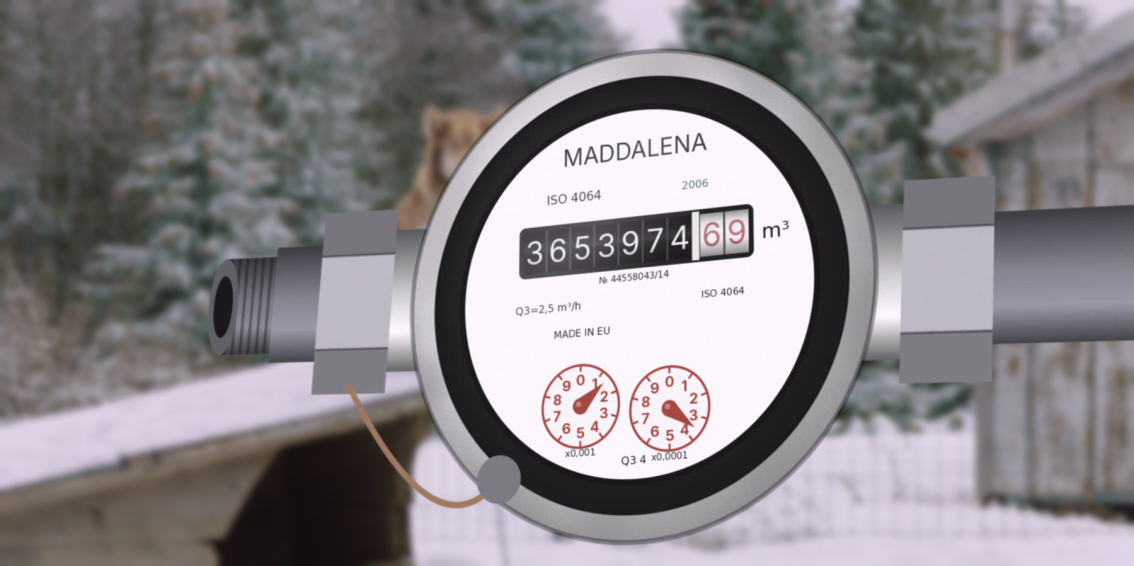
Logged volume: 3653974.6913; m³
